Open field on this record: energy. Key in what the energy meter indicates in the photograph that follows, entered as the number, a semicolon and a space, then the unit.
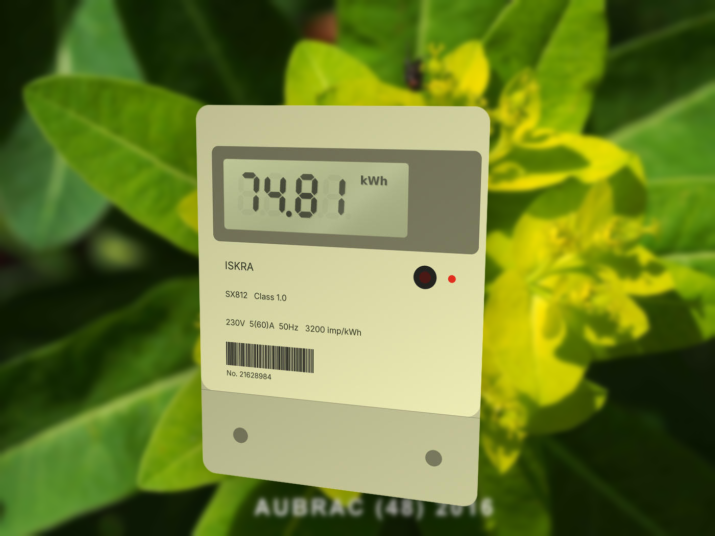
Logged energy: 74.81; kWh
